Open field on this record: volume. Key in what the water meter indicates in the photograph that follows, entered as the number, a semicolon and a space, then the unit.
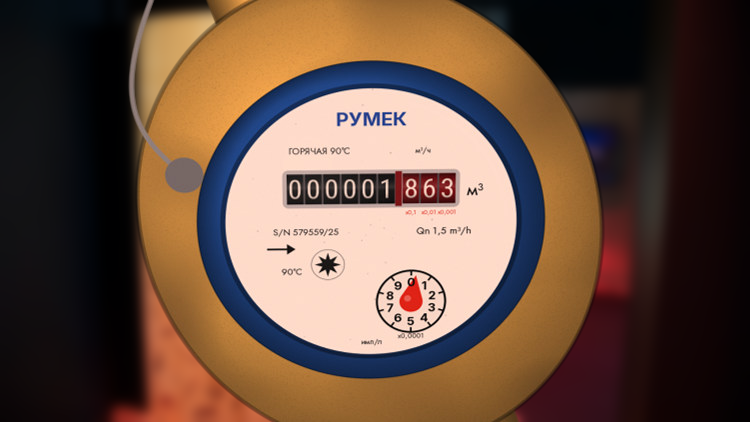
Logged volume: 1.8630; m³
